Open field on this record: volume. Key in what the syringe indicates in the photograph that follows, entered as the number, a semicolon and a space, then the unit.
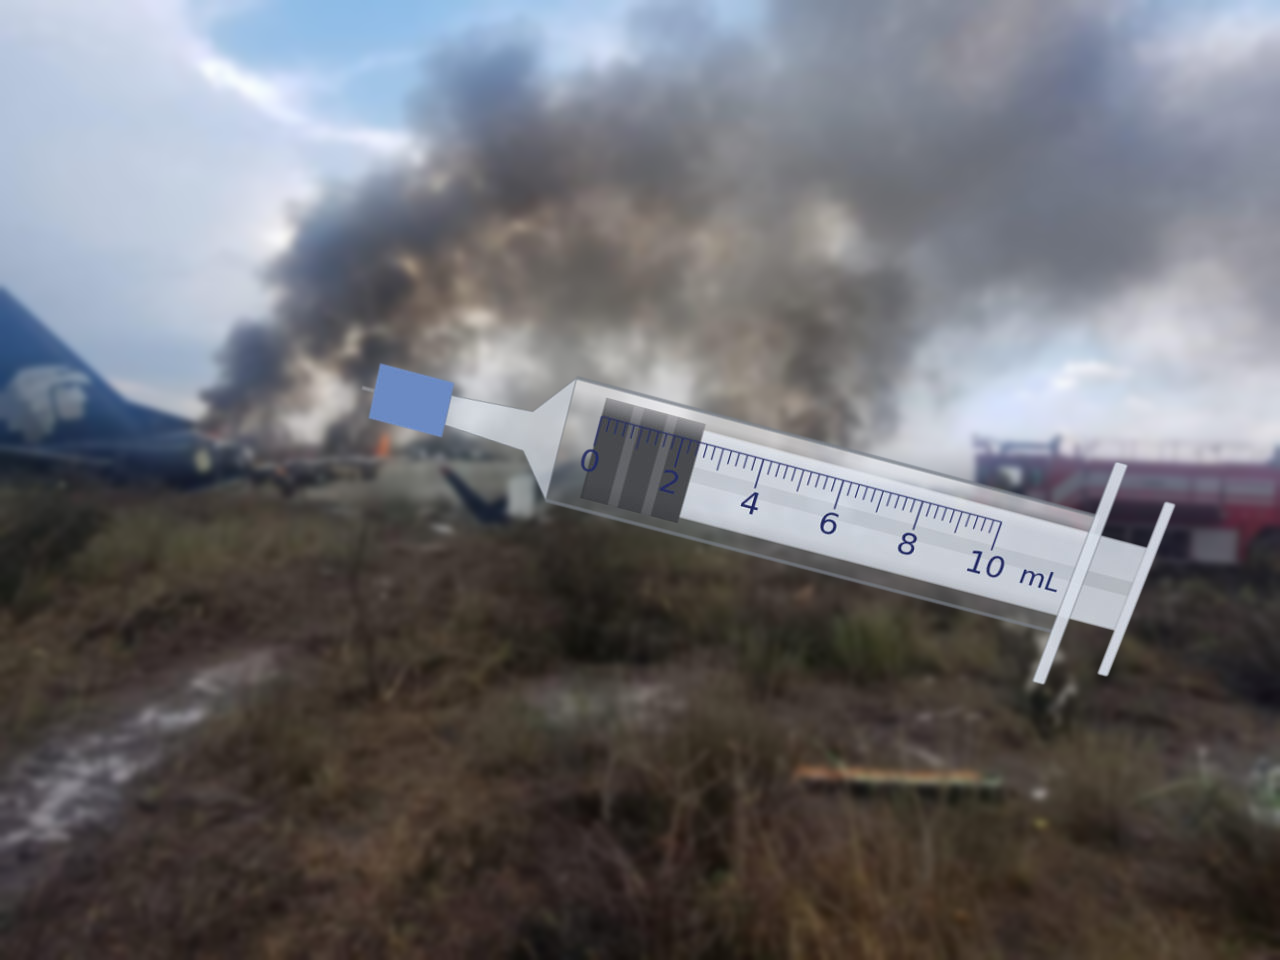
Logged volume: 0; mL
